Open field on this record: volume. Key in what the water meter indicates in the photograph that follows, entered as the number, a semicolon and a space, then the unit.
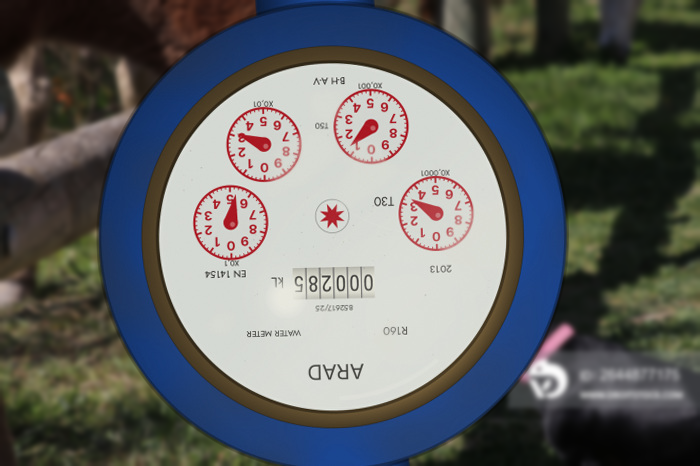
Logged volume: 285.5313; kL
